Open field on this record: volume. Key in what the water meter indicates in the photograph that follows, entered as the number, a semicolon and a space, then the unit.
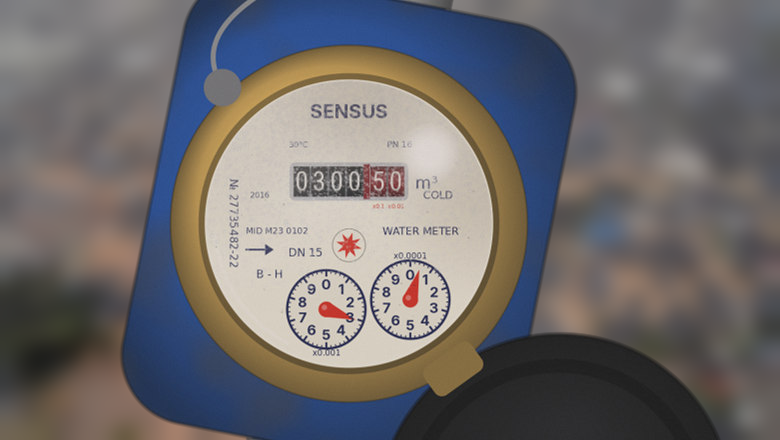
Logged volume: 300.5030; m³
